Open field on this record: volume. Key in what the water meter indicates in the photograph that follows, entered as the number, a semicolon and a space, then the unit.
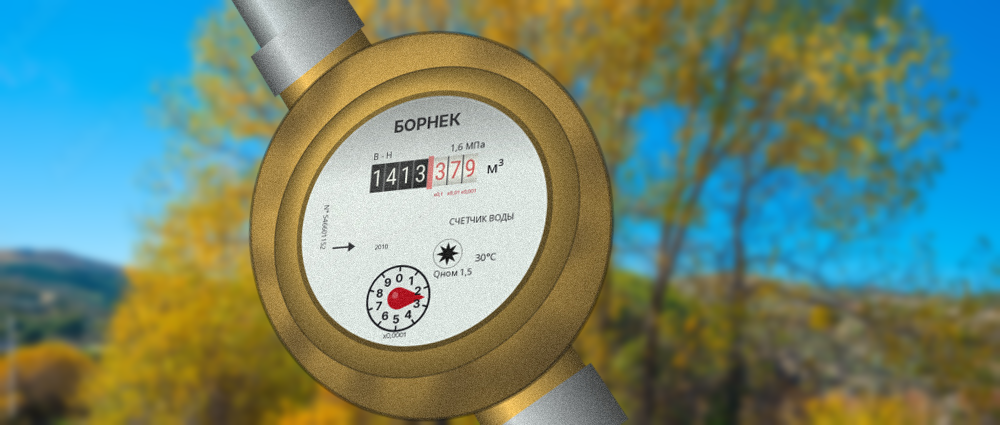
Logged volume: 1413.3792; m³
